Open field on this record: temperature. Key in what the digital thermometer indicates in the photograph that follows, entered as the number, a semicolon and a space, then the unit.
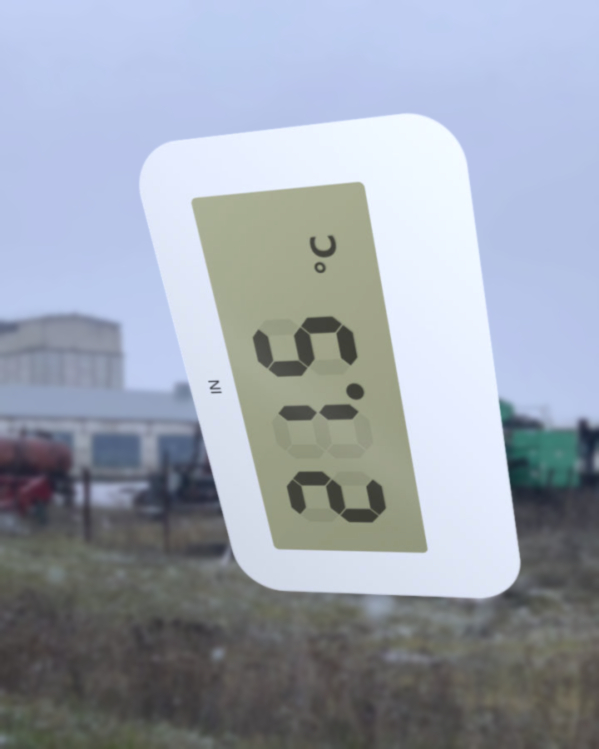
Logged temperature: 21.5; °C
